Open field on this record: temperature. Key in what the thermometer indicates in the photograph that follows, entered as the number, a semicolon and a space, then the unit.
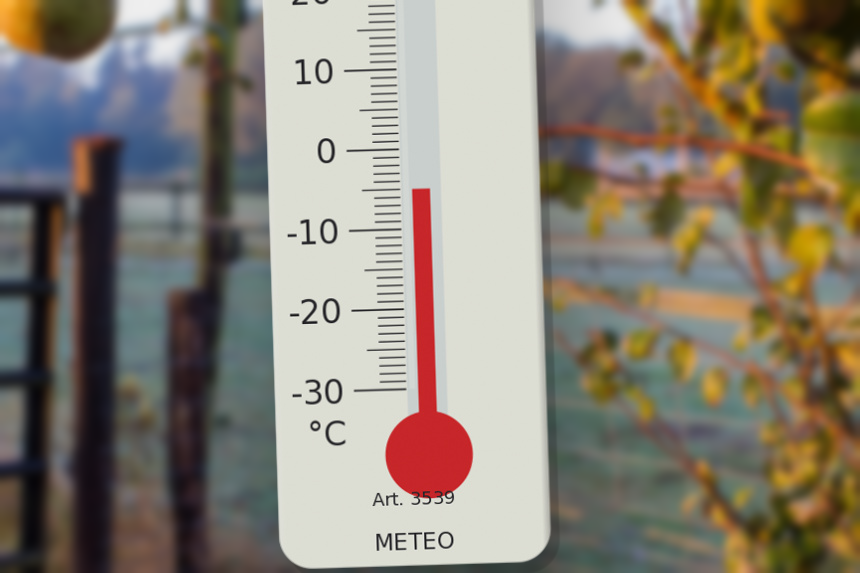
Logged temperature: -5; °C
